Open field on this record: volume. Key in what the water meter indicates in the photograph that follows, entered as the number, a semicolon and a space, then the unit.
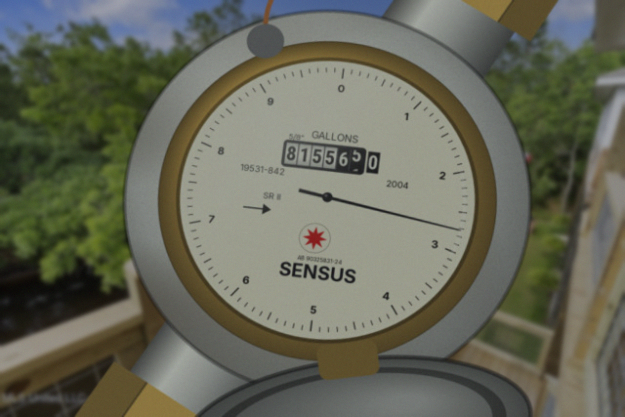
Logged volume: 8155652.7; gal
